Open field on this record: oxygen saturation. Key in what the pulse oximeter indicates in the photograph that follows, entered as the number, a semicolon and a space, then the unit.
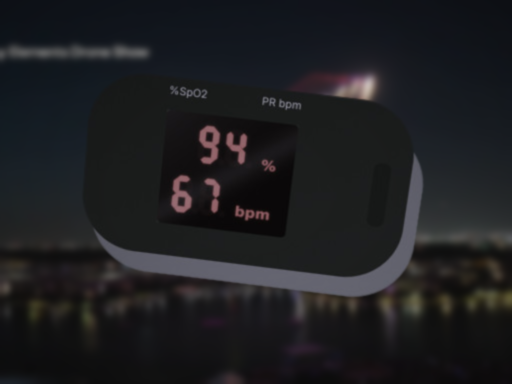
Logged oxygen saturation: 94; %
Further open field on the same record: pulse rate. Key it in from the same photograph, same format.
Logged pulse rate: 67; bpm
